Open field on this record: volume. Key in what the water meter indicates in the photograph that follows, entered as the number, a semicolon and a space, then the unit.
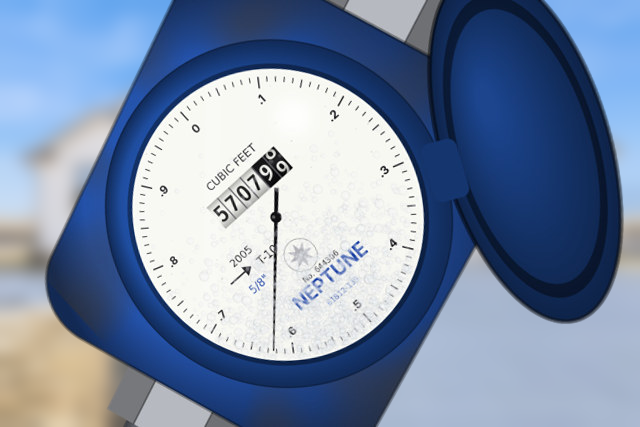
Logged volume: 570798.62; ft³
